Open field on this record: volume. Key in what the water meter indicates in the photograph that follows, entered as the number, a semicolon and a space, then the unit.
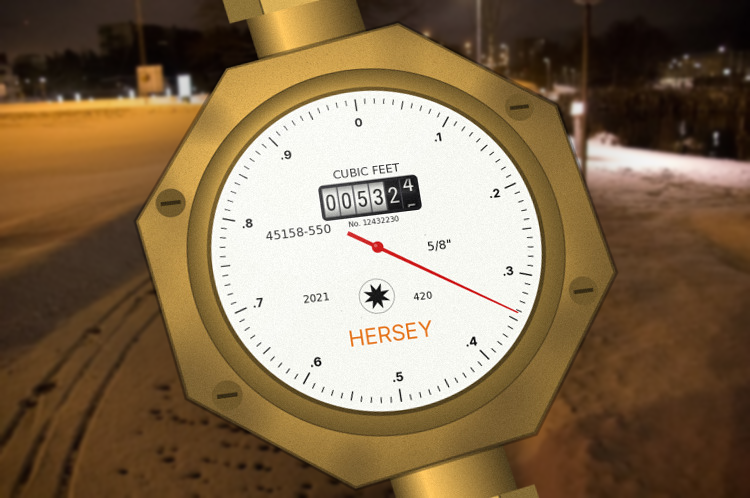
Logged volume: 5324.34; ft³
